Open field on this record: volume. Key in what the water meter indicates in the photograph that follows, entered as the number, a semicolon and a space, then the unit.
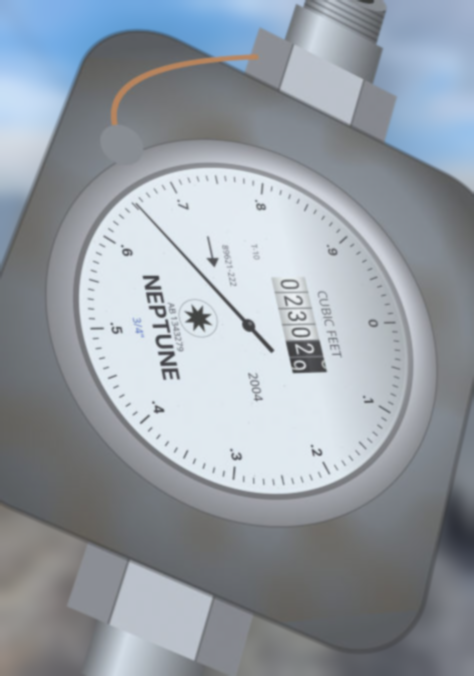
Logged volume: 23028.65; ft³
